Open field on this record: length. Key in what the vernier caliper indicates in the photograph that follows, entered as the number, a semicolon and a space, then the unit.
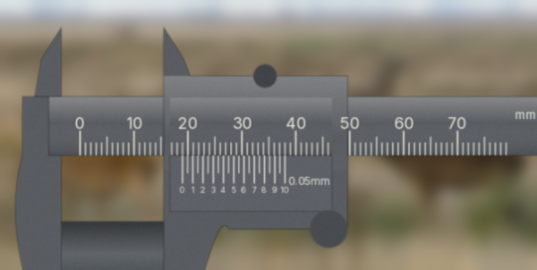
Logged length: 19.0; mm
